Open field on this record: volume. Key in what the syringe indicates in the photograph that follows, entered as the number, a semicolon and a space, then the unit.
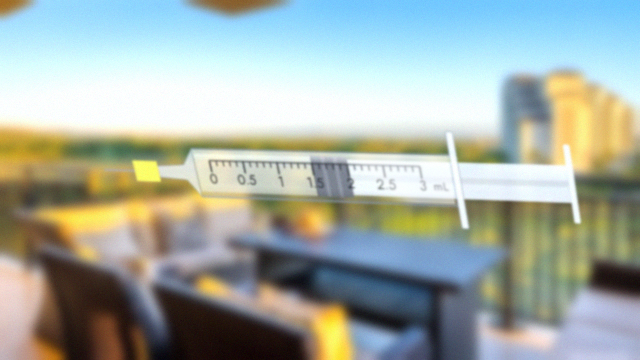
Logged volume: 1.5; mL
